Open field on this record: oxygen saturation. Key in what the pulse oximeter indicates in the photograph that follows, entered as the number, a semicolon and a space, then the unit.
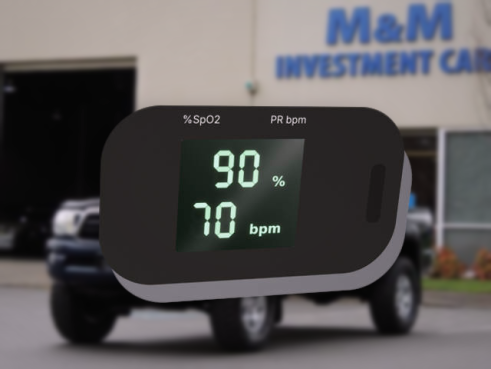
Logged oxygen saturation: 90; %
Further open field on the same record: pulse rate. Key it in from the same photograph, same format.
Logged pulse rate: 70; bpm
